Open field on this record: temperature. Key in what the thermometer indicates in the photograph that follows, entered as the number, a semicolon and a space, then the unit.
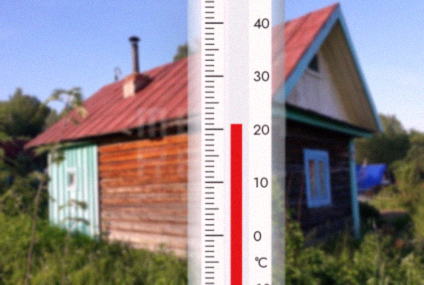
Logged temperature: 21; °C
